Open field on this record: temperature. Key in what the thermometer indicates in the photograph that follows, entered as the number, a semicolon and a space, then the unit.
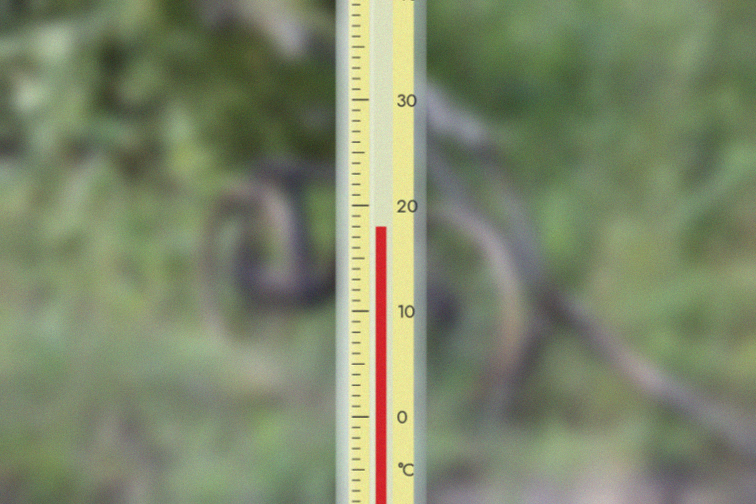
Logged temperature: 18; °C
